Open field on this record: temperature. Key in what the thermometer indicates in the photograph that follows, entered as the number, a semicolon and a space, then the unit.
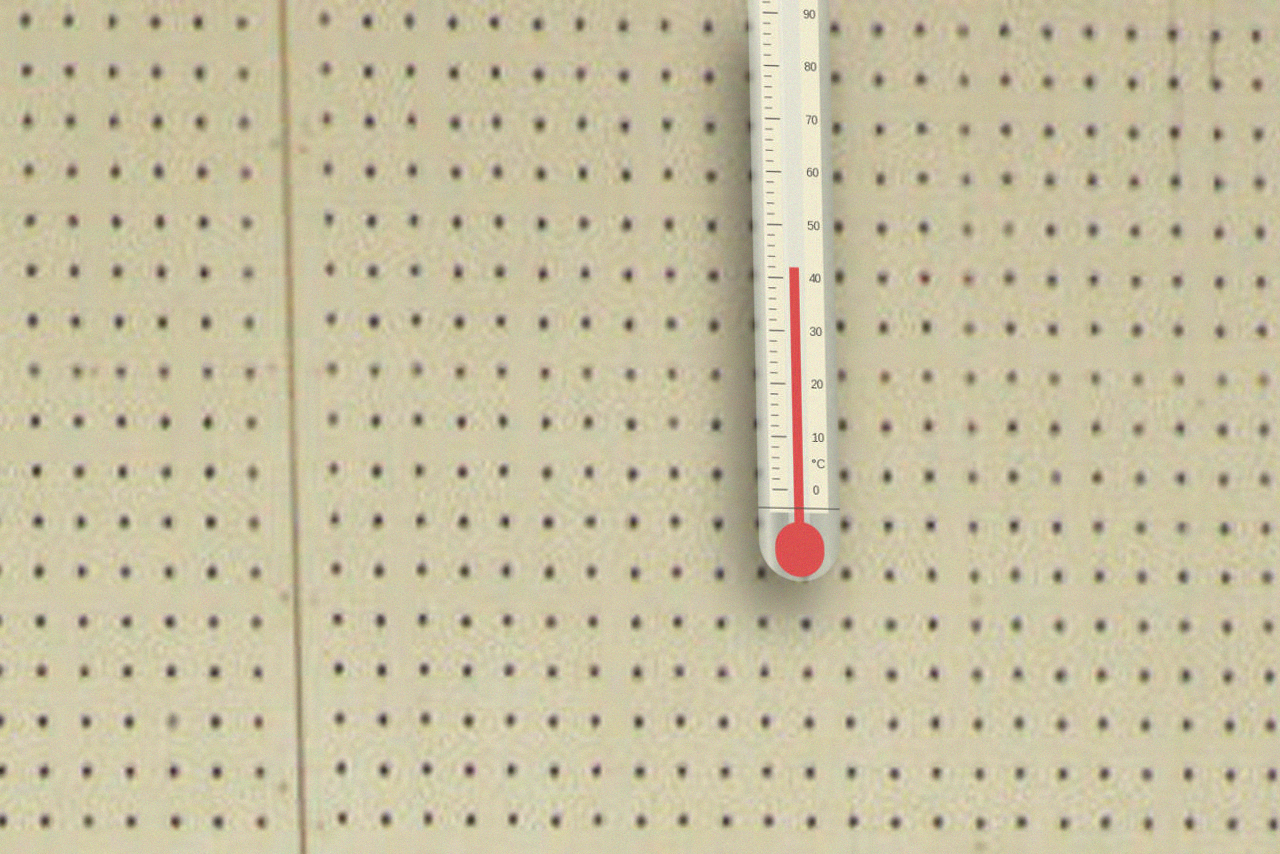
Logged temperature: 42; °C
